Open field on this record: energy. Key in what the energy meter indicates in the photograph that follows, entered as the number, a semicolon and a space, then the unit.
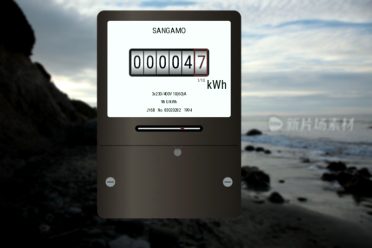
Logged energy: 4.7; kWh
